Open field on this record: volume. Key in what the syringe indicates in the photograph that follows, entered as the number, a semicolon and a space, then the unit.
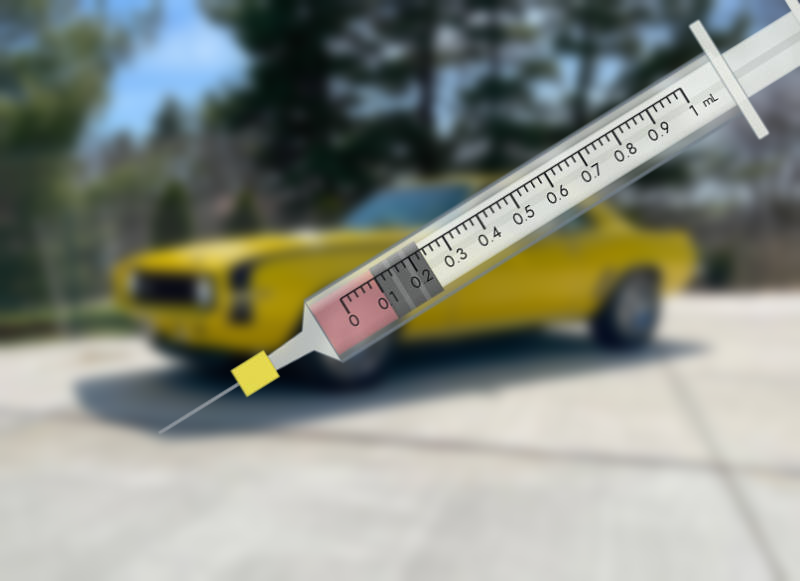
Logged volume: 0.1; mL
